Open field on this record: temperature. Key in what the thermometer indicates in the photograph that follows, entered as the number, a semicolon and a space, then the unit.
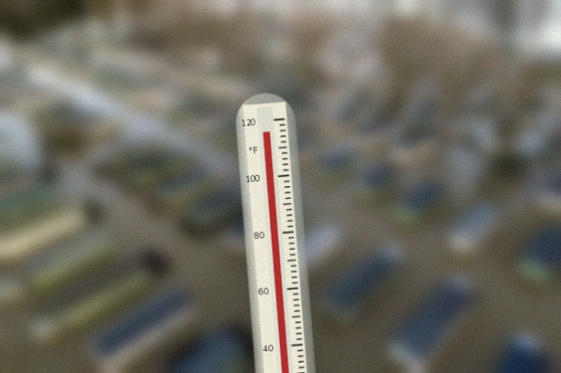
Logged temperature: 116; °F
